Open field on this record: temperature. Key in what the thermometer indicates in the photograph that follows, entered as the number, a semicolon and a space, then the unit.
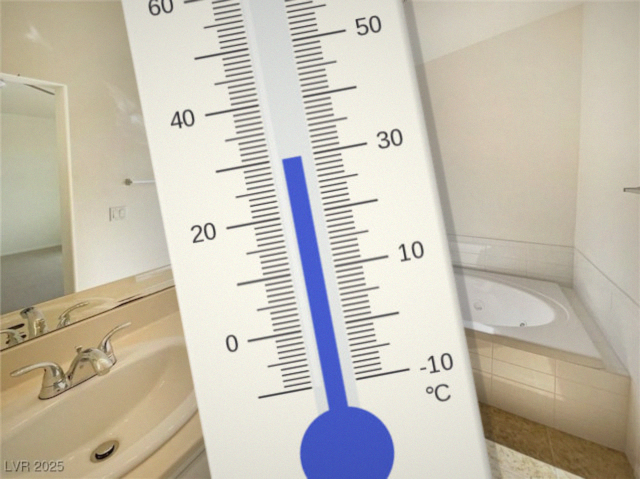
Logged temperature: 30; °C
